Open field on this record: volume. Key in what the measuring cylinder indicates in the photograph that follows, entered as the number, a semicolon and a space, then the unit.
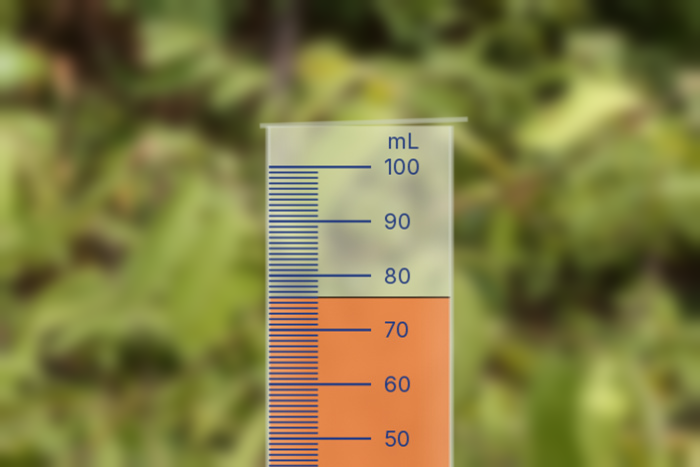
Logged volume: 76; mL
